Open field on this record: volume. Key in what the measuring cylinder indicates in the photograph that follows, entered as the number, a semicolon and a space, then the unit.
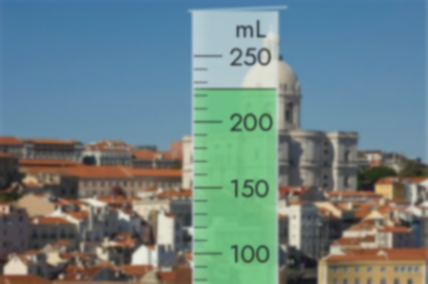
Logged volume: 225; mL
